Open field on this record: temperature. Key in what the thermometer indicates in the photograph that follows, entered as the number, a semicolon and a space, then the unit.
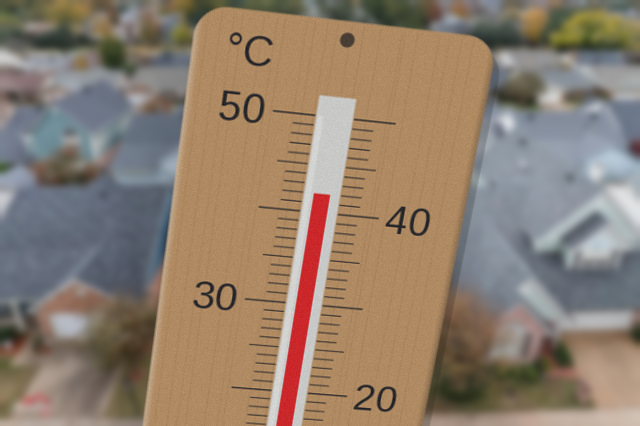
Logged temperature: 42; °C
